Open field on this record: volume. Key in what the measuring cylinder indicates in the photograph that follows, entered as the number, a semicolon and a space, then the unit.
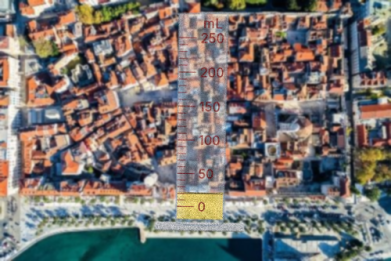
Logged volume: 20; mL
